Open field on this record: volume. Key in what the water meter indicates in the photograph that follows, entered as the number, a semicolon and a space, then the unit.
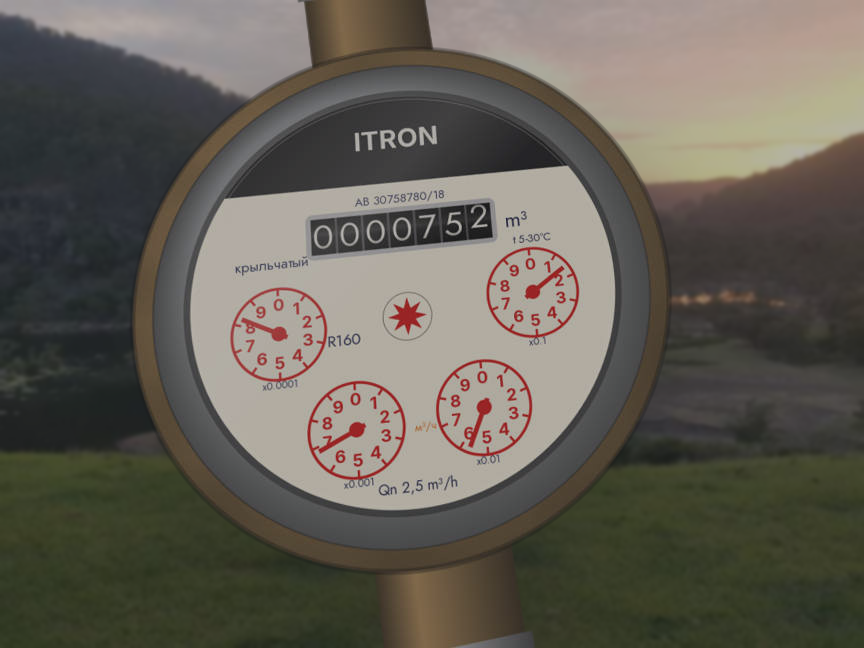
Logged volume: 752.1568; m³
